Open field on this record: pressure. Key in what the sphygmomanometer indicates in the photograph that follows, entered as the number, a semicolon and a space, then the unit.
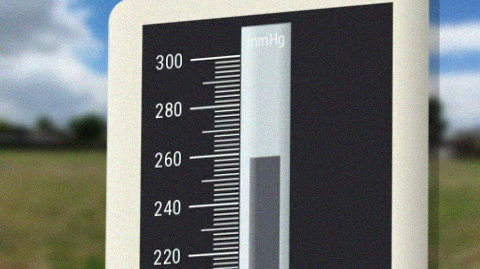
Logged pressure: 258; mmHg
